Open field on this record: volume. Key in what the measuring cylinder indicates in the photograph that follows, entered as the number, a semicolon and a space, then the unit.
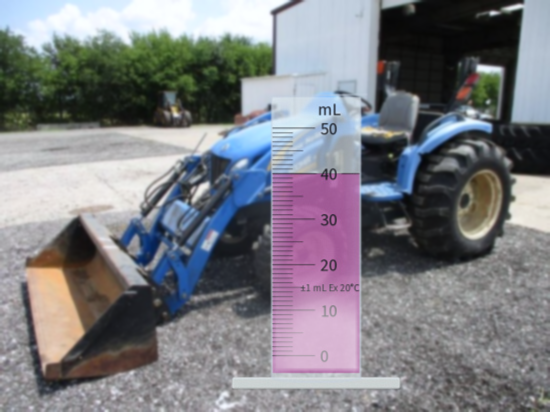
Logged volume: 40; mL
